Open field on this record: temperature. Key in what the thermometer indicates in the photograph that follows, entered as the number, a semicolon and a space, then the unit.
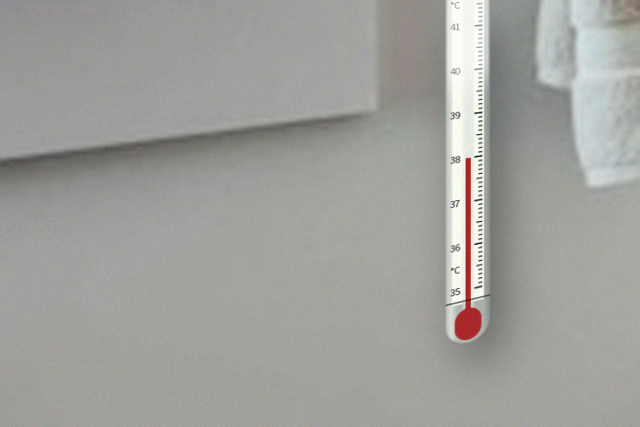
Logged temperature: 38; °C
